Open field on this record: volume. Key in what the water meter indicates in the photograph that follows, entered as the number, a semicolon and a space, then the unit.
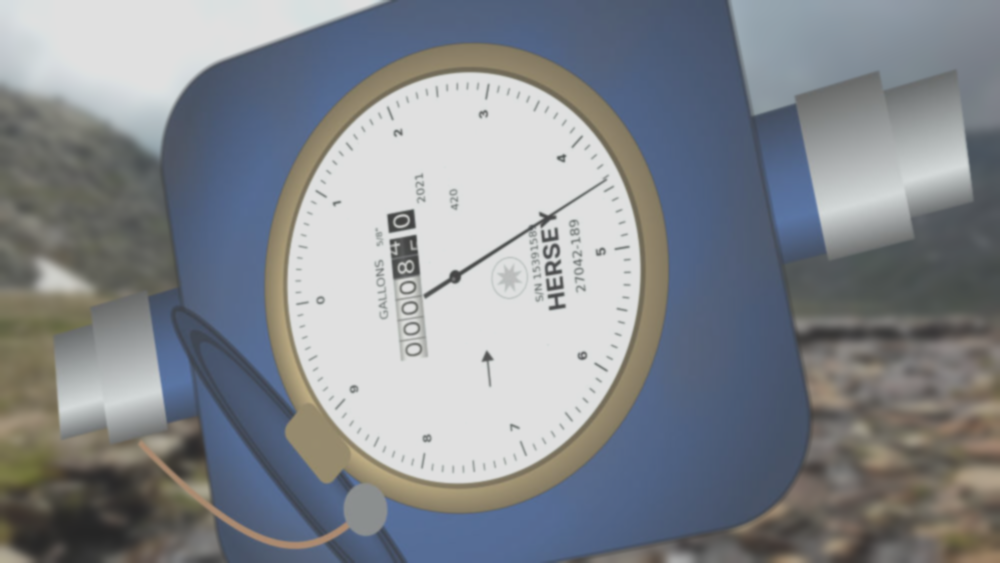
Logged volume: 844.4; gal
